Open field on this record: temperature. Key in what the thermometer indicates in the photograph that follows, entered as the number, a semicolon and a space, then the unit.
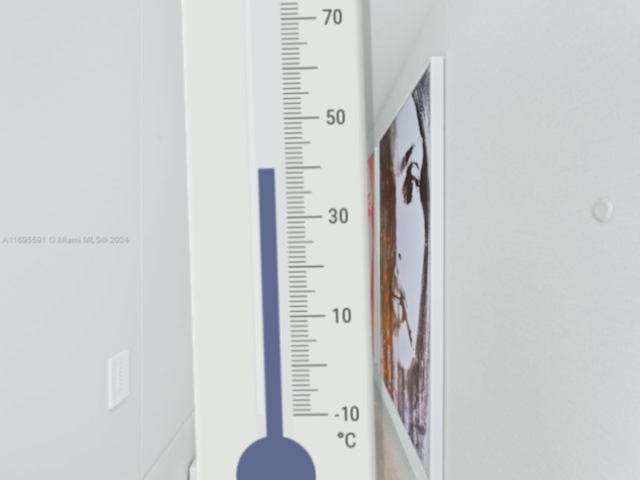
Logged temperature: 40; °C
